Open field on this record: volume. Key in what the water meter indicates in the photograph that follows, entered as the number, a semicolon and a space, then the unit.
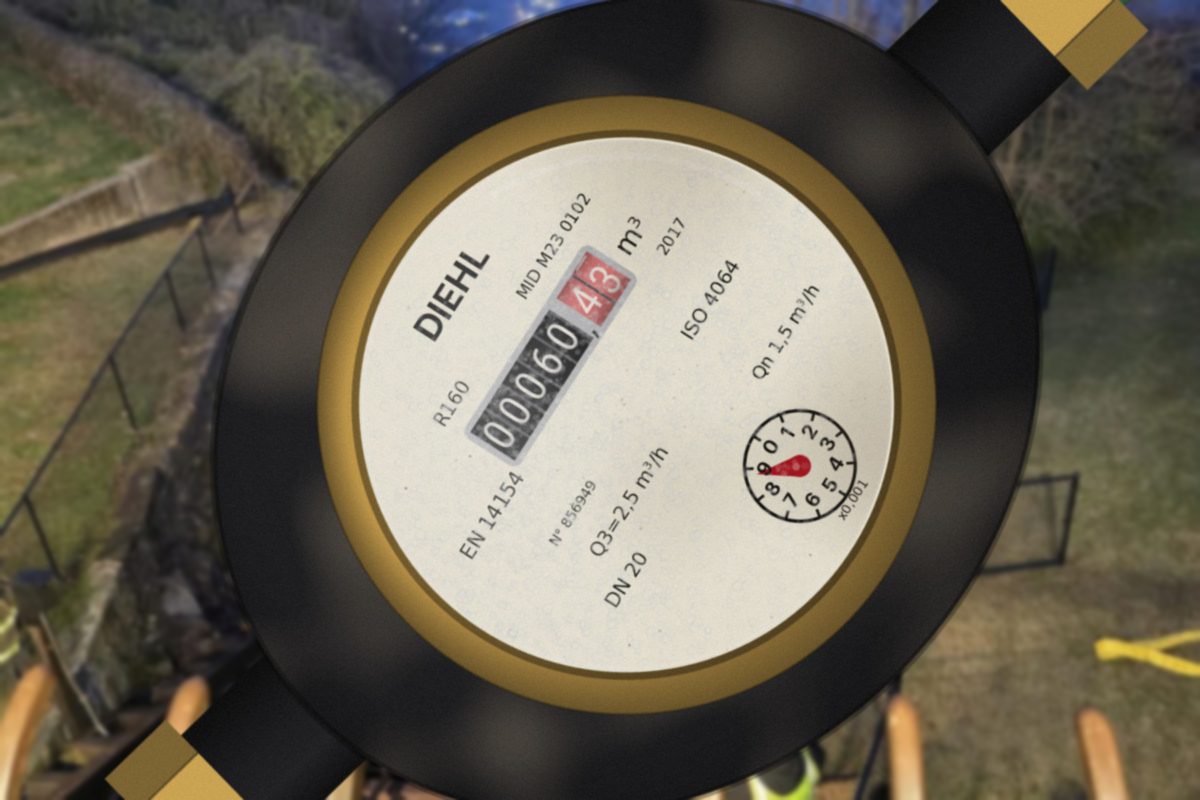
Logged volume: 60.428; m³
